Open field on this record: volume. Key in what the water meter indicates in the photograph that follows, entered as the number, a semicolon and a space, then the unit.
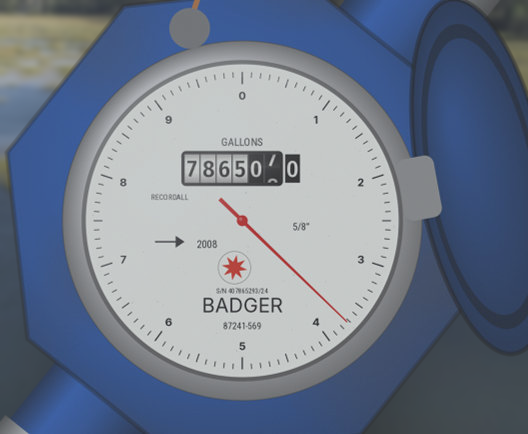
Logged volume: 7865073.7; gal
